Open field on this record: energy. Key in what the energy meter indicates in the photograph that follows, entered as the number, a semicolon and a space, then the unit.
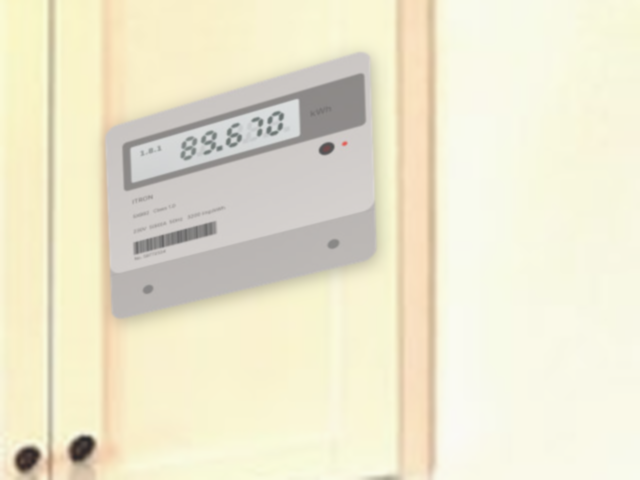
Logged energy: 89.670; kWh
